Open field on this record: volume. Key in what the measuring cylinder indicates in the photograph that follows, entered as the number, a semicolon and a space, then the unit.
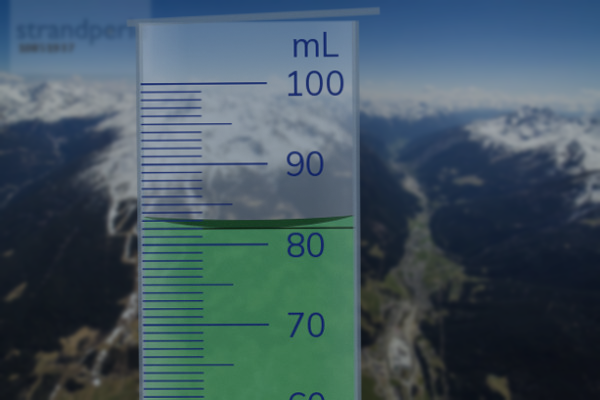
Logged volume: 82; mL
